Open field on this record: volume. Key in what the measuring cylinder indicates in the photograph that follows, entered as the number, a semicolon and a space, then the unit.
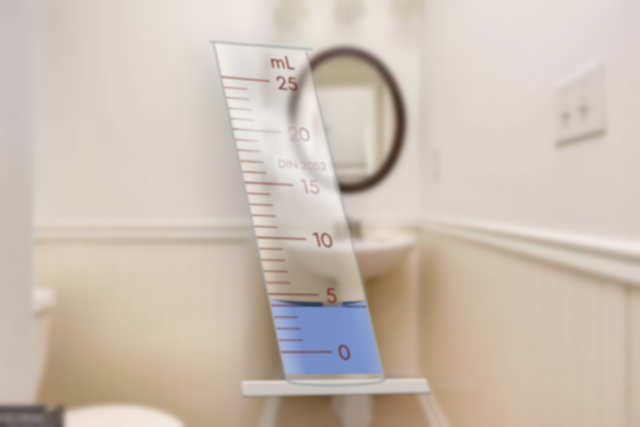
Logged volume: 4; mL
